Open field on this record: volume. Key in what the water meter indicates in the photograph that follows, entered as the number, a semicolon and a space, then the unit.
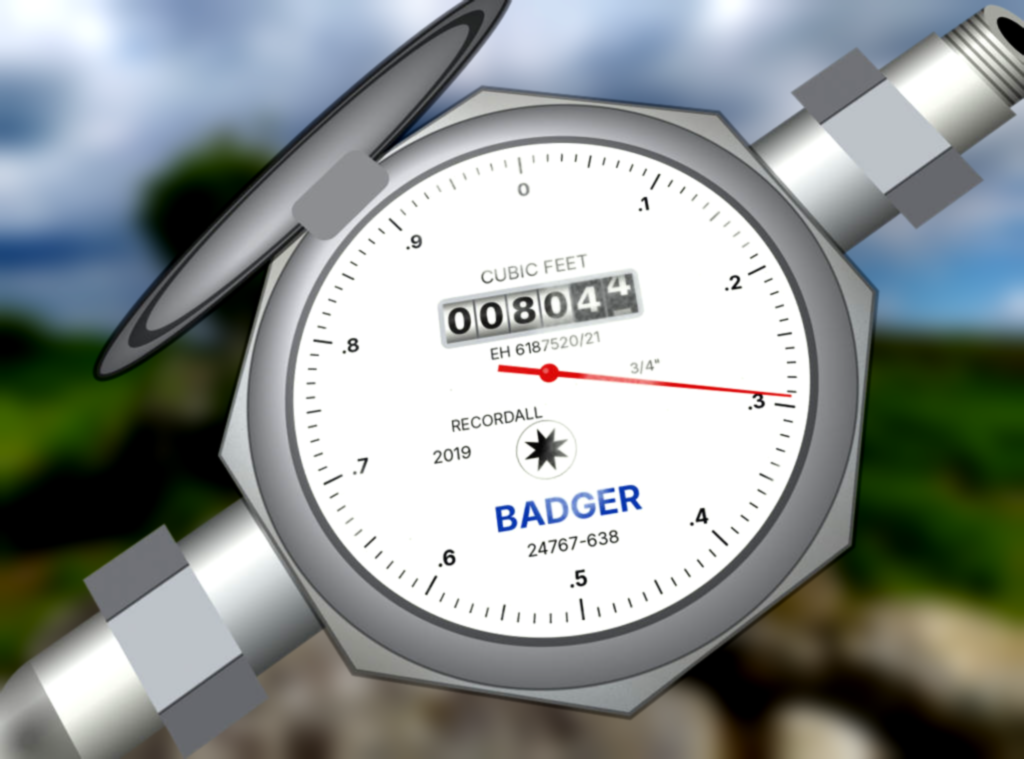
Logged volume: 8044.29; ft³
